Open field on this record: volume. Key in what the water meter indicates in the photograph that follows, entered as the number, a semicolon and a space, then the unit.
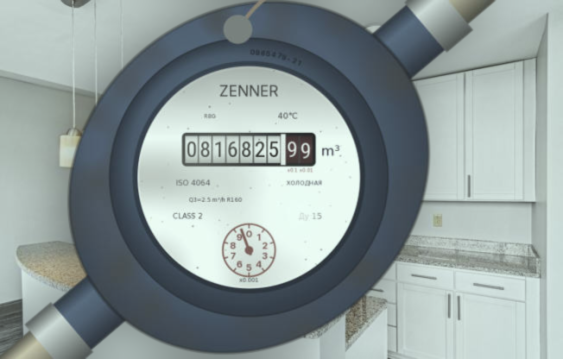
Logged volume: 816825.989; m³
